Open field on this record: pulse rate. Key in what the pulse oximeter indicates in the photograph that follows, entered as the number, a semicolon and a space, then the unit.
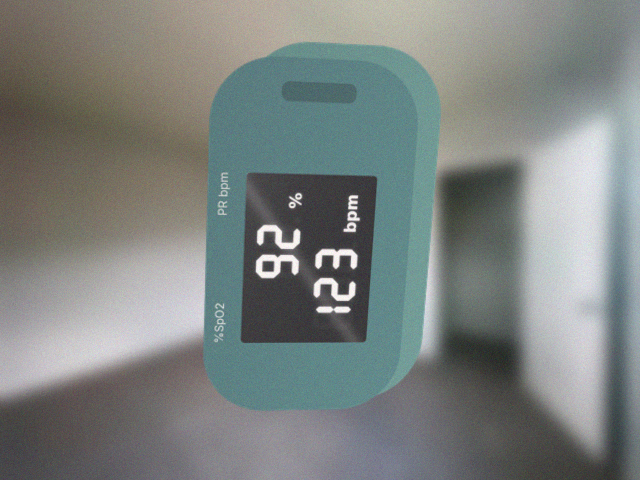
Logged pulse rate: 123; bpm
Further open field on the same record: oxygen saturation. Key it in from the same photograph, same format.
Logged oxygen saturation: 92; %
